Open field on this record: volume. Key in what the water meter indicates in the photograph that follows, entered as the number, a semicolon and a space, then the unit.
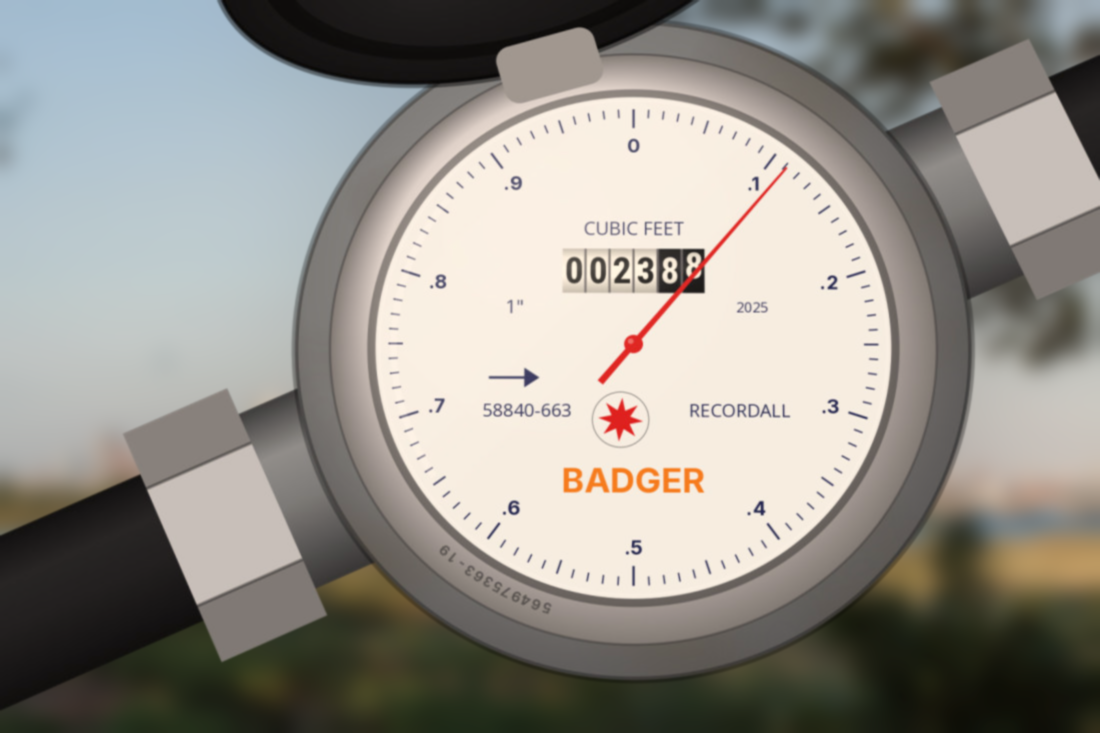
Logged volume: 2388.11; ft³
